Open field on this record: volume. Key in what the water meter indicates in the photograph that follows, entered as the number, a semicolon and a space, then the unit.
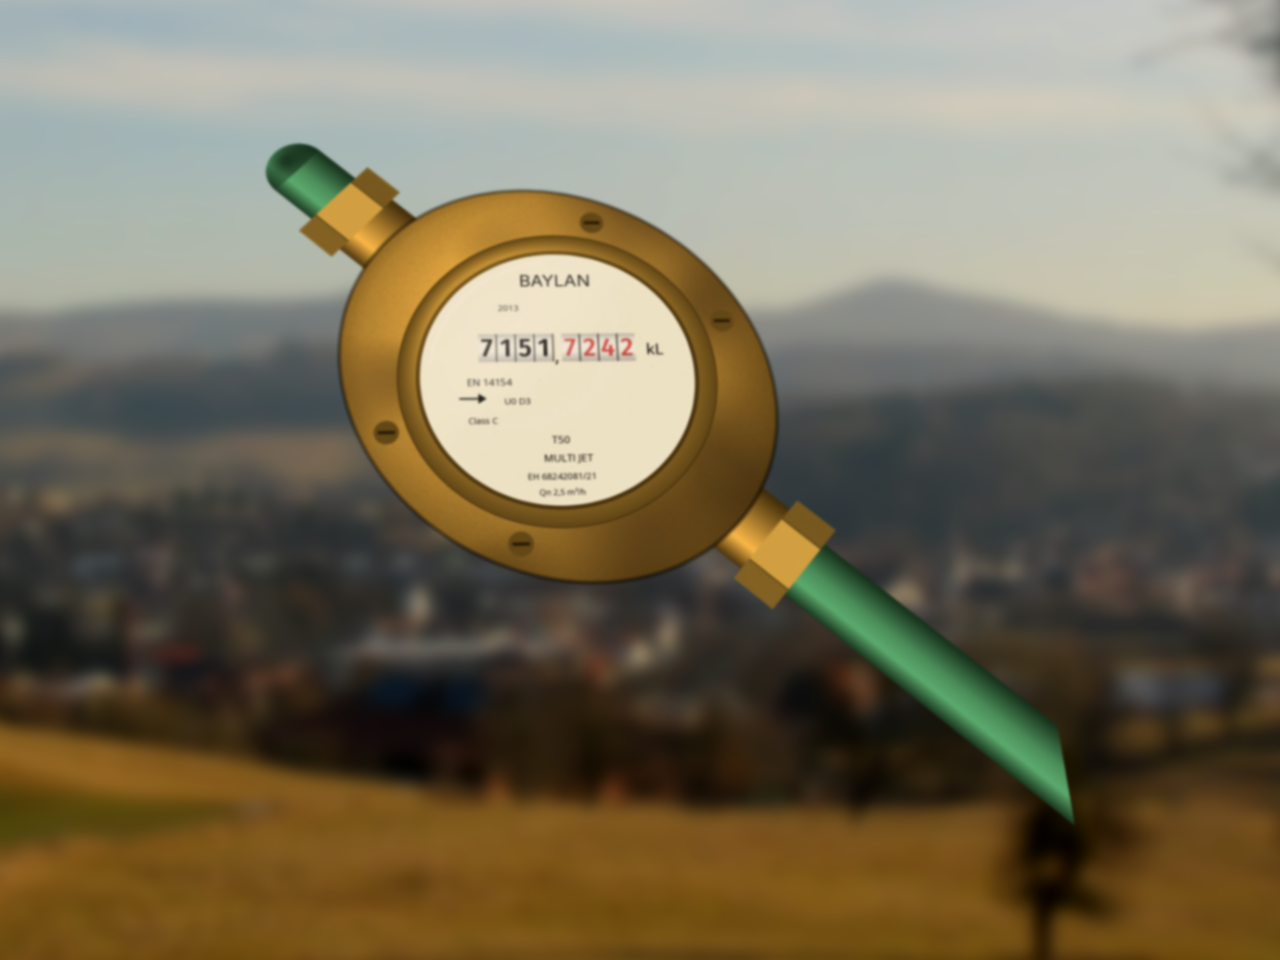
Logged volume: 7151.7242; kL
